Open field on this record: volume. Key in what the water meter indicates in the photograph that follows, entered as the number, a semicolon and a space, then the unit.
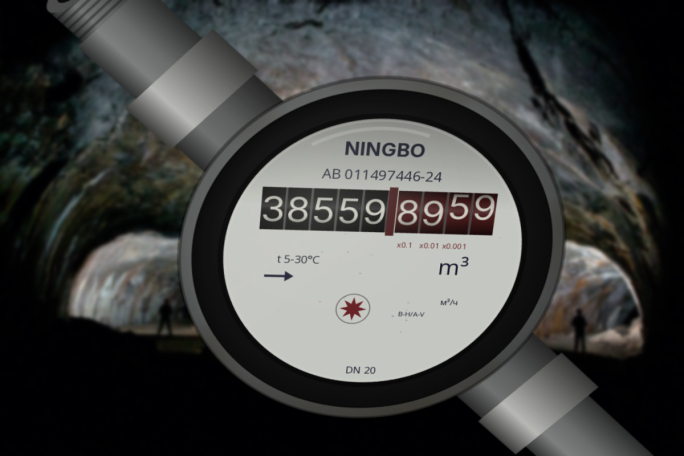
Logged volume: 38559.8959; m³
